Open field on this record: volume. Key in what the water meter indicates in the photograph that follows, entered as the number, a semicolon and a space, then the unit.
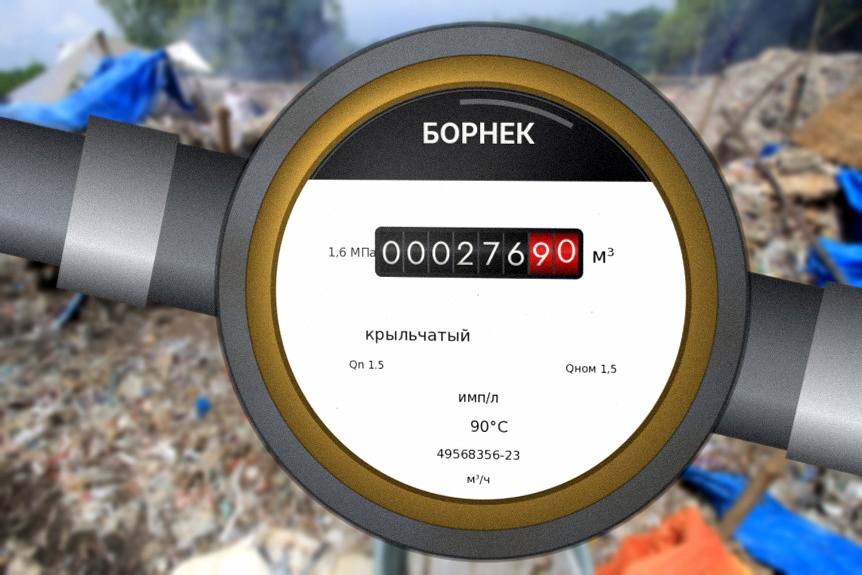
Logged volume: 276.90; m³
